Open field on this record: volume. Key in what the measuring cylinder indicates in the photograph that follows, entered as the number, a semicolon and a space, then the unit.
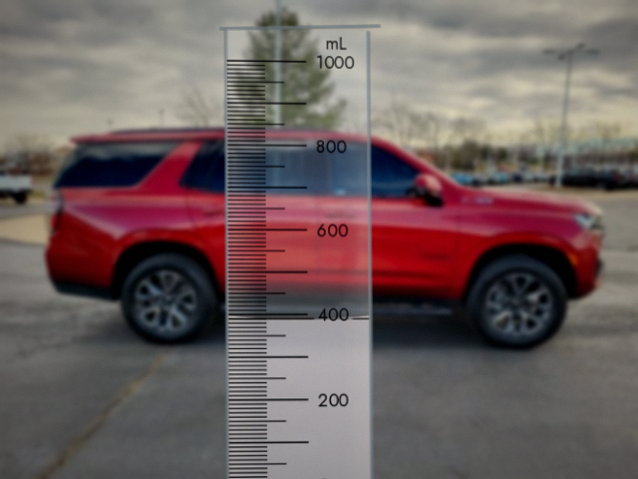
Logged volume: 390; mL
